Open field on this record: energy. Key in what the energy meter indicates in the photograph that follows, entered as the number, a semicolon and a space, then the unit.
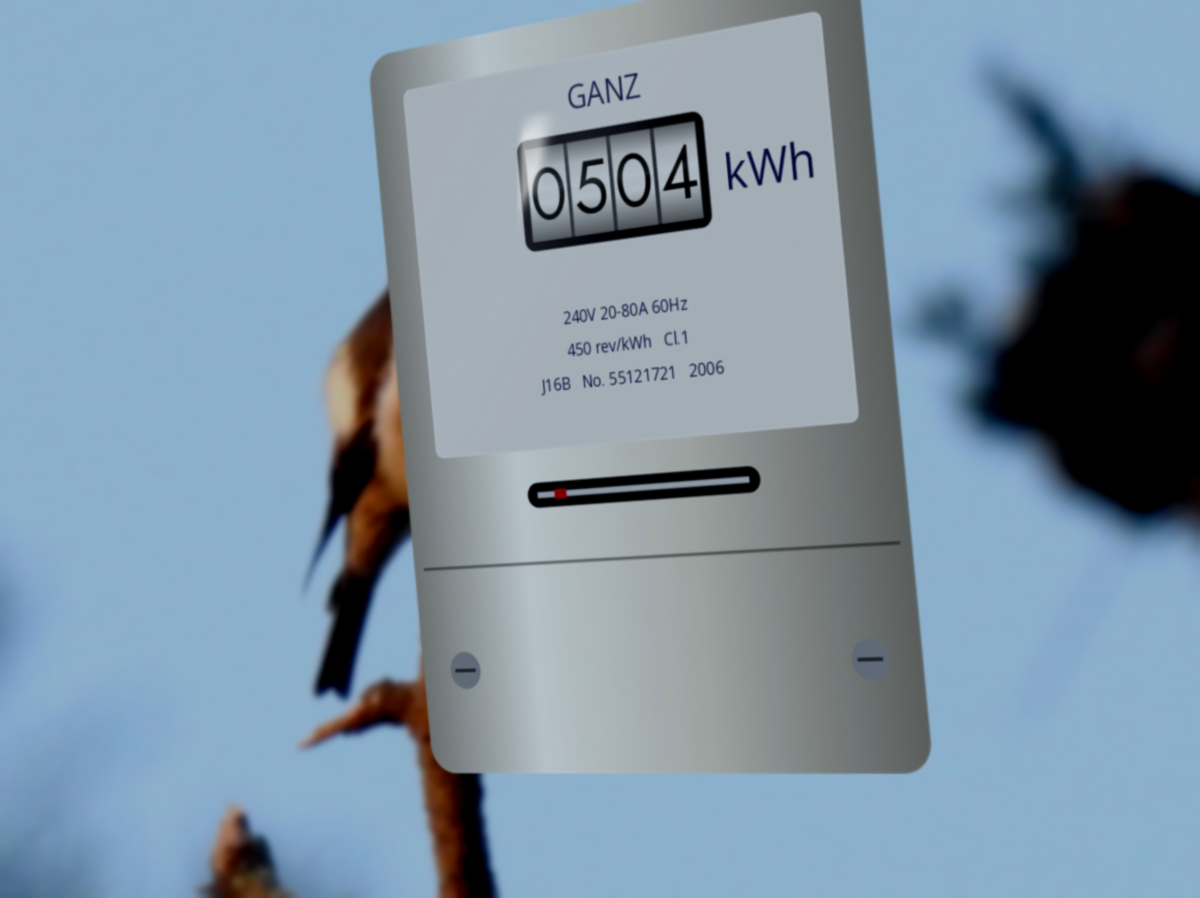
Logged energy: 504; kWh
